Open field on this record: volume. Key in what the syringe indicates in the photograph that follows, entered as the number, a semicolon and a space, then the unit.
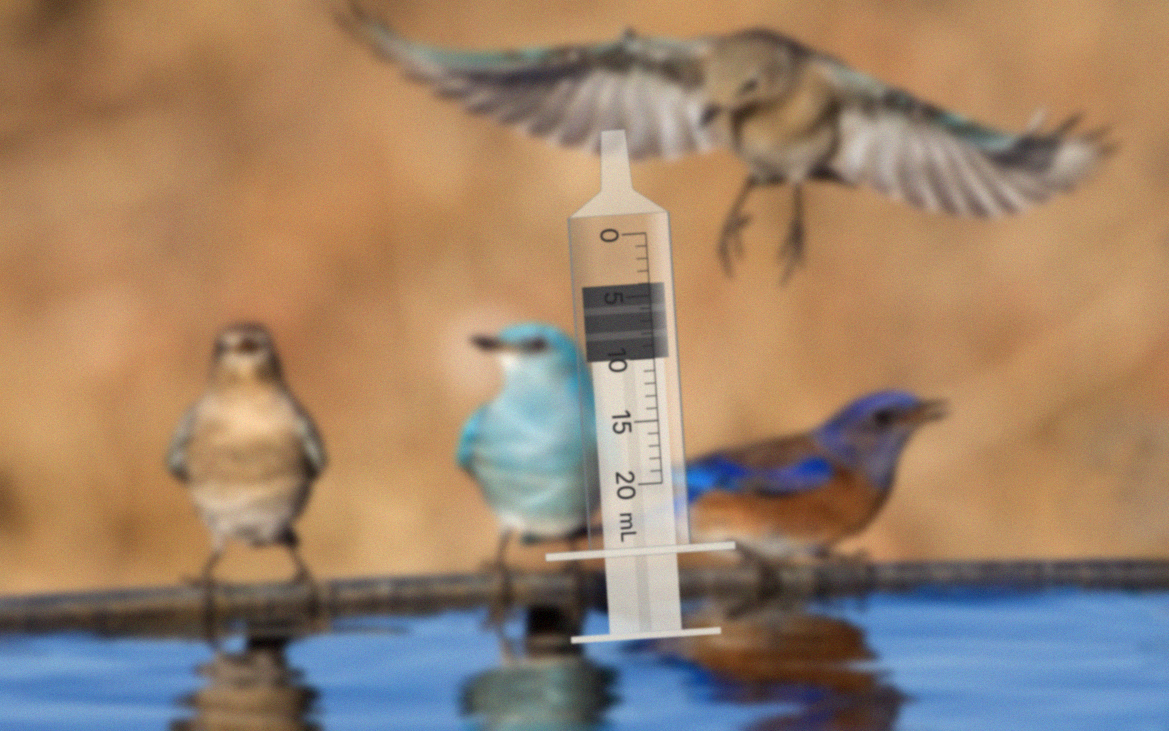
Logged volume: 4; mL
